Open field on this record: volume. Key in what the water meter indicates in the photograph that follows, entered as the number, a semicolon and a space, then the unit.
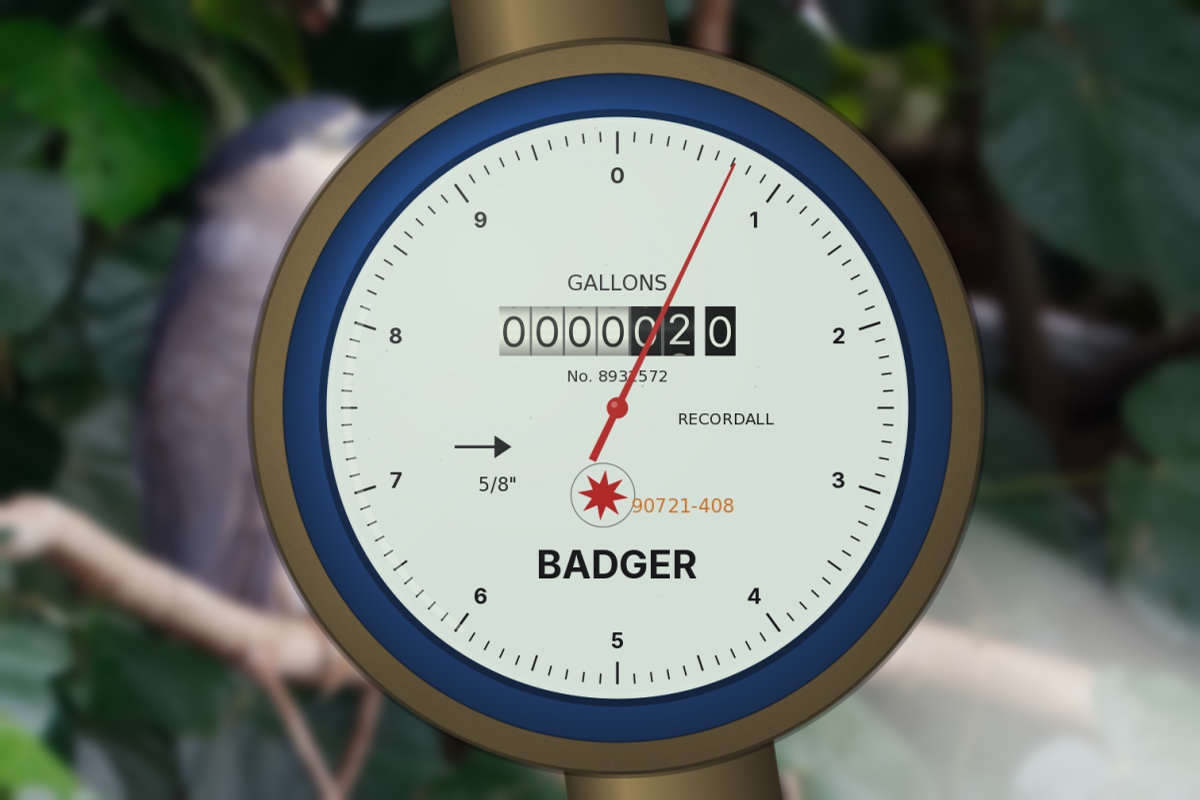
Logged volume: 20.7; gal
